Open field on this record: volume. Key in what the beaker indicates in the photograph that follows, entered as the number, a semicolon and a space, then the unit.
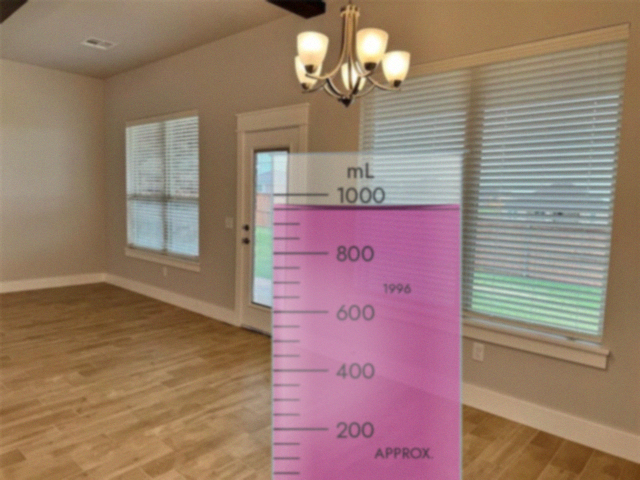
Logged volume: 950; mL
